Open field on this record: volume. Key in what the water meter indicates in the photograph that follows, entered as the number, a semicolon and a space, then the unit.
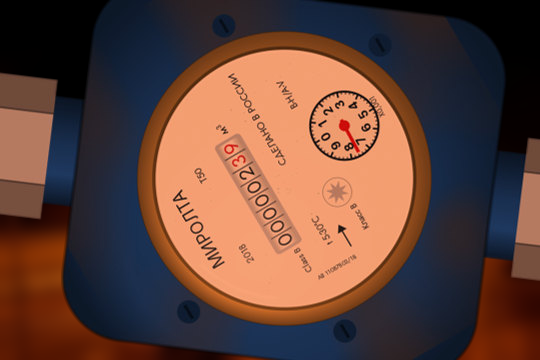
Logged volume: 2.397; m³
